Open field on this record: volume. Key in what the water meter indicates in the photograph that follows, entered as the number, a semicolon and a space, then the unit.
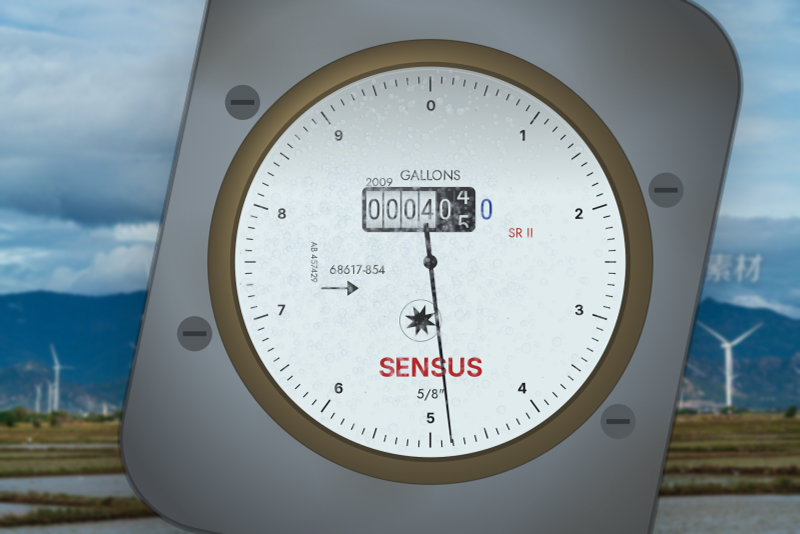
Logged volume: 4044.8; gal
